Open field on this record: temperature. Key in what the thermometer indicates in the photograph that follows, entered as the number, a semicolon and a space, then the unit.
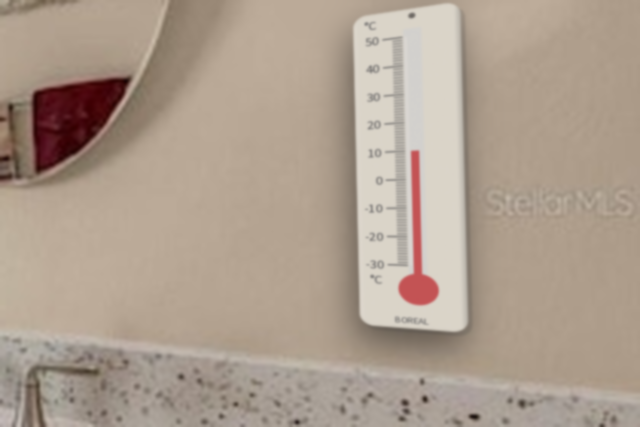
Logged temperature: 10; °C
